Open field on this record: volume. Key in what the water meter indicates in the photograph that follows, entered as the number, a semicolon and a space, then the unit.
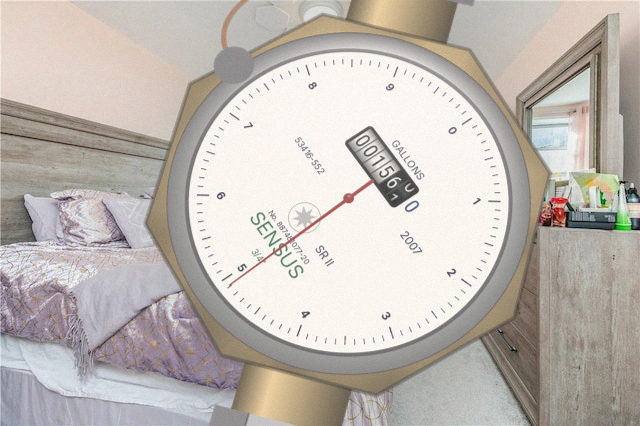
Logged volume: 15604.9; gal
